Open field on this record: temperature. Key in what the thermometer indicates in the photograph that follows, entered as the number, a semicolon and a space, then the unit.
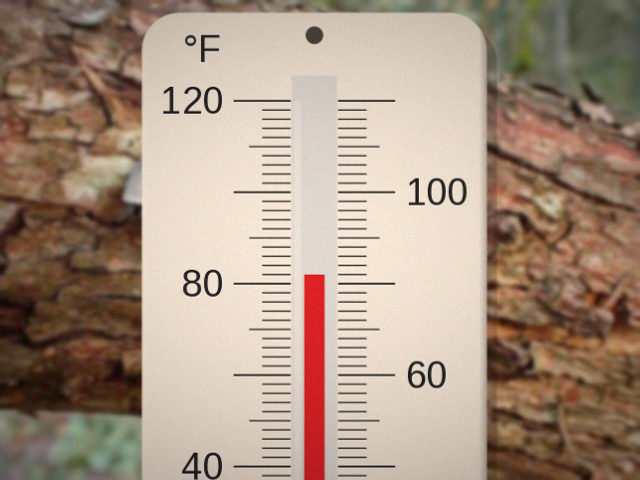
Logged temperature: 82; °F
